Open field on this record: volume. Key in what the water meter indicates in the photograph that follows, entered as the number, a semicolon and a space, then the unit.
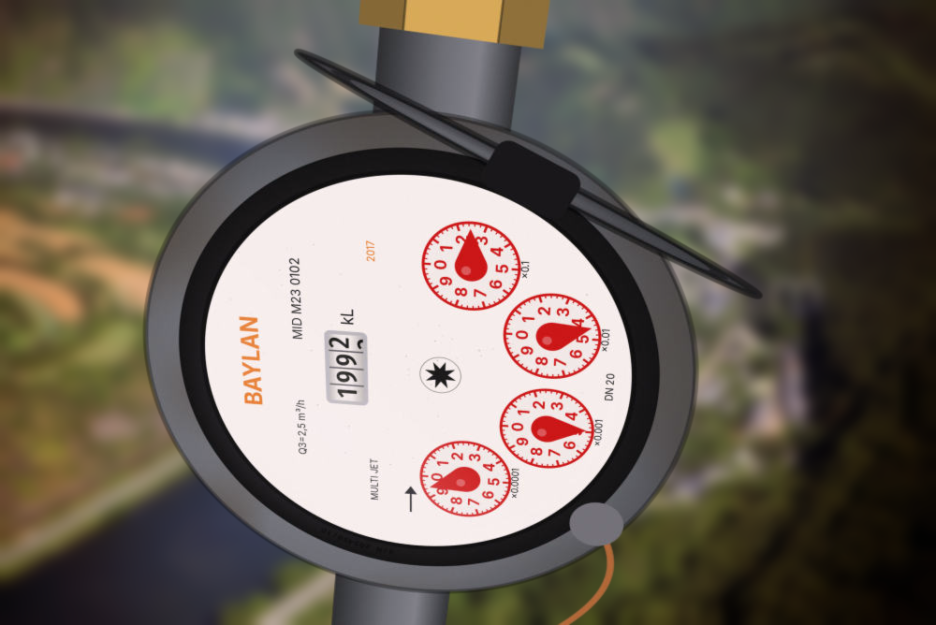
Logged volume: 1992.2449; kL
